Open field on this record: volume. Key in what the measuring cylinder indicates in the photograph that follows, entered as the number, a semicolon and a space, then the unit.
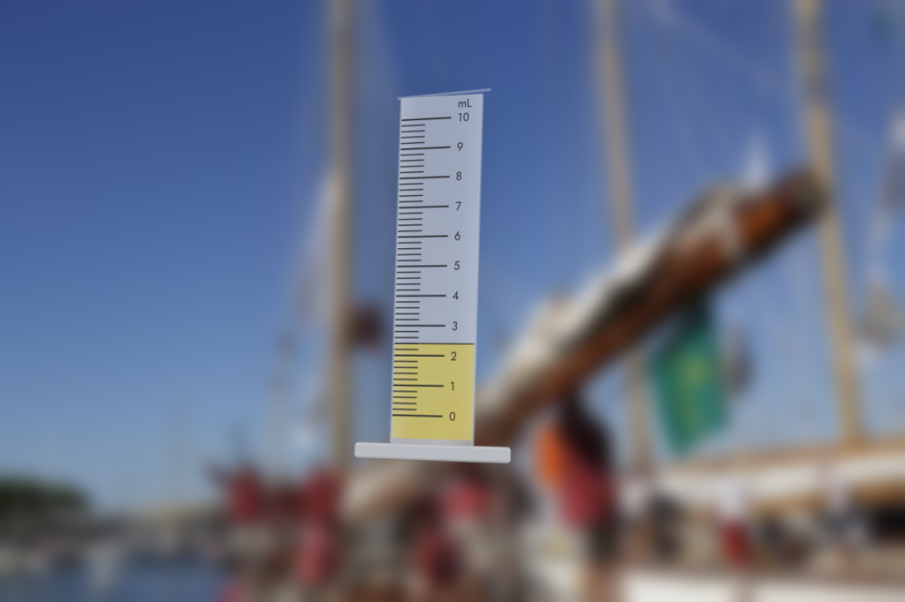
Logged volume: 2.4; mL
